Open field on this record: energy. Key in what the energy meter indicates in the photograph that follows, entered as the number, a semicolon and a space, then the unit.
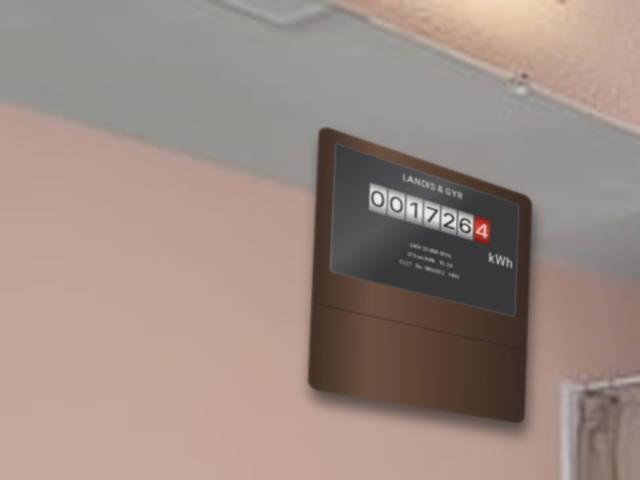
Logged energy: 1726.4; kWh
